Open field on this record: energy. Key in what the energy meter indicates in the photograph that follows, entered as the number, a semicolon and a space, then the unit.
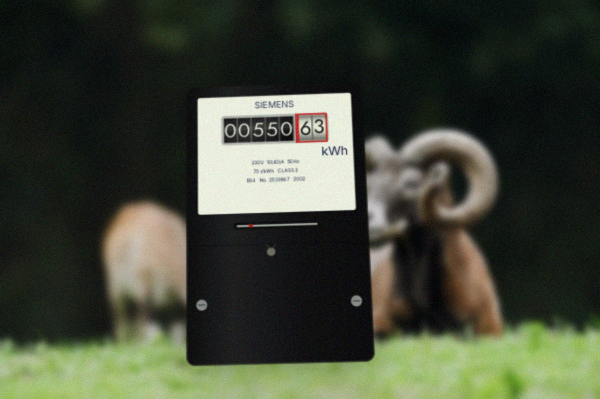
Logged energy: 550.63; kWh
